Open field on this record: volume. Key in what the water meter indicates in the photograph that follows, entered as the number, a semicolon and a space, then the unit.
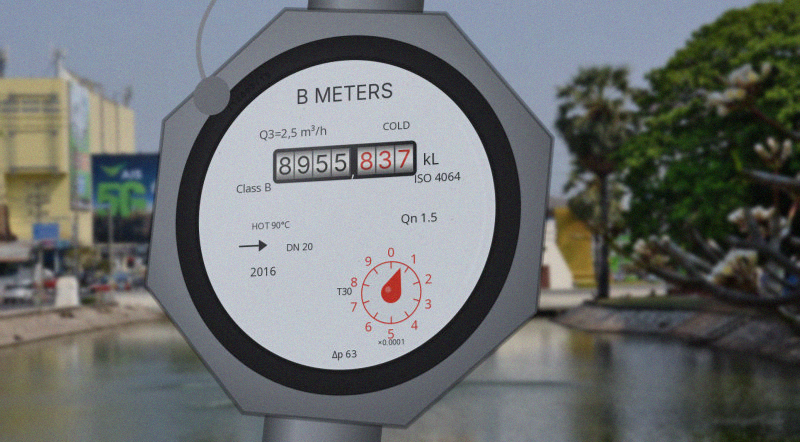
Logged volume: 8955.8370; kL
